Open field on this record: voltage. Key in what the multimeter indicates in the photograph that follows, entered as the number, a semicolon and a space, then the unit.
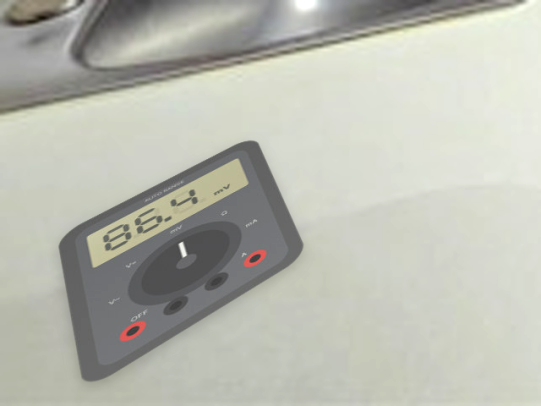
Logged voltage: 86.4; mV
